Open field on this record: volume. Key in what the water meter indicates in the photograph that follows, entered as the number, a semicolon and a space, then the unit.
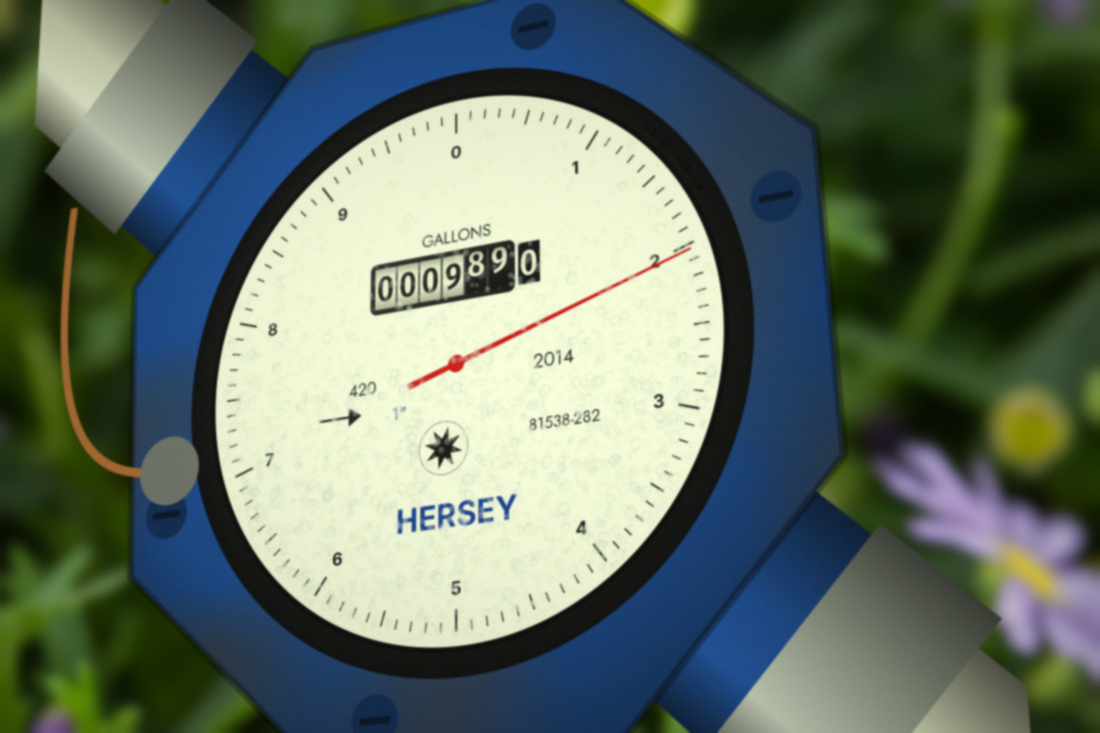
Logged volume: 9892.0; gal
